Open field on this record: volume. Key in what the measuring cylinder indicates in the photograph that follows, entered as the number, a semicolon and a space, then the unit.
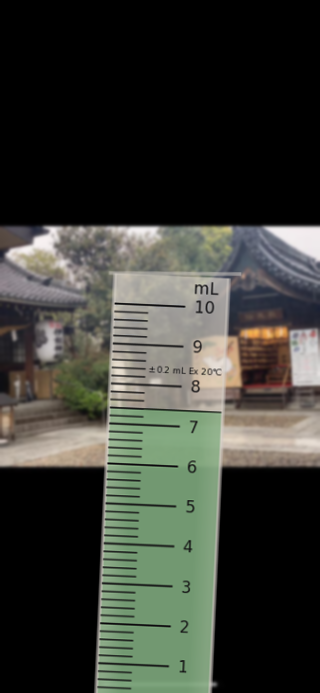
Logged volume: 7.4; mL
